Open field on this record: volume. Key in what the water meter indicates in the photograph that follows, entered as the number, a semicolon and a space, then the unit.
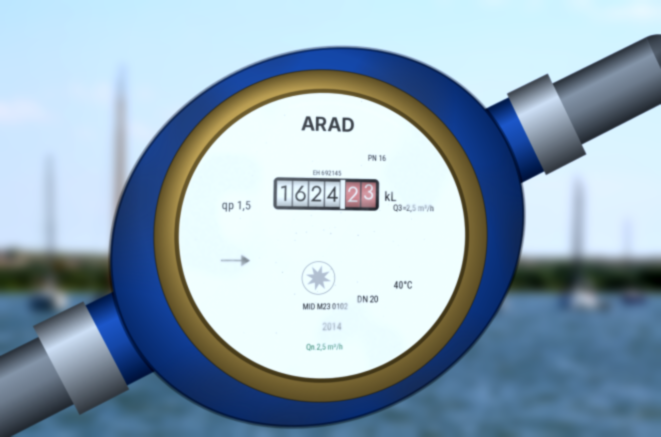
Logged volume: 1624.23; kL
